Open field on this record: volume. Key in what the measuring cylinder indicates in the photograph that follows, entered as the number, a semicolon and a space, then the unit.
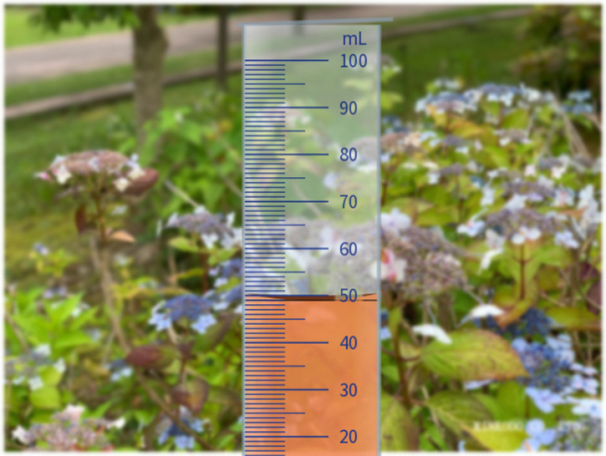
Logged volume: 49; mL
